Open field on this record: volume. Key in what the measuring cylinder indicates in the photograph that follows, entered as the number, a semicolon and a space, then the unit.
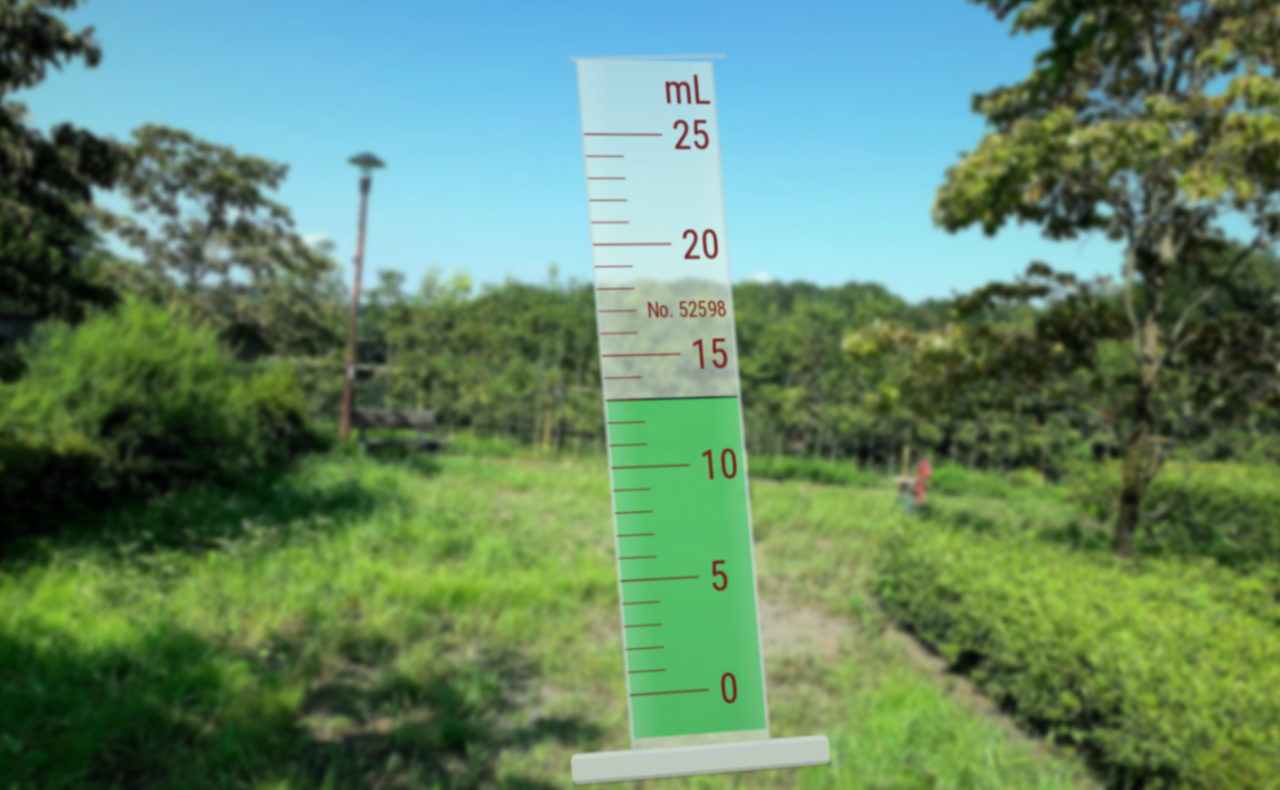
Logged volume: 13; mL
